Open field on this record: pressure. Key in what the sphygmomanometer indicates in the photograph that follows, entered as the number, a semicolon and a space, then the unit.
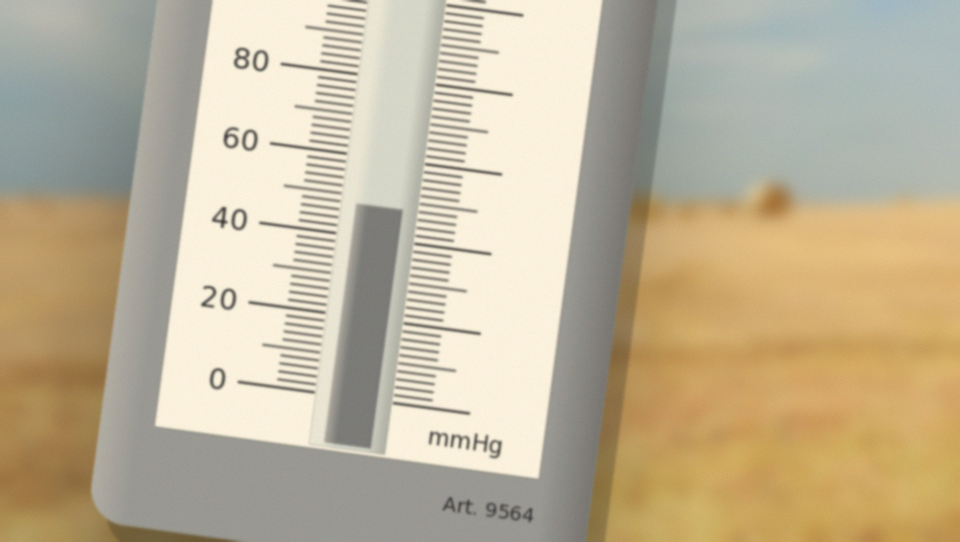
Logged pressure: 48; mmHg
